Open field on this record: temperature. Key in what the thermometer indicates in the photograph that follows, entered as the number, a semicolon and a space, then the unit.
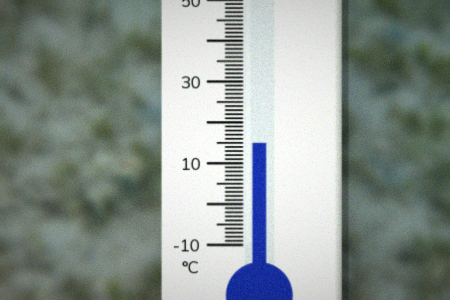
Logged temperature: 15; °C
